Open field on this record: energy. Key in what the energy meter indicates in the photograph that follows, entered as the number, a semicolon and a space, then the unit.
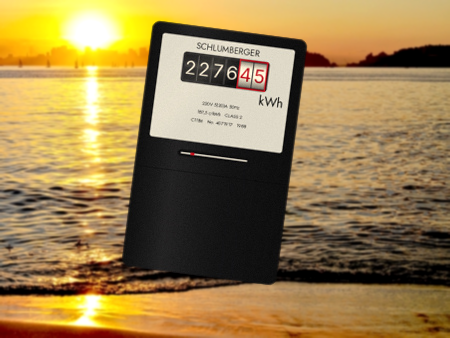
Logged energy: 2276.45; kWh
